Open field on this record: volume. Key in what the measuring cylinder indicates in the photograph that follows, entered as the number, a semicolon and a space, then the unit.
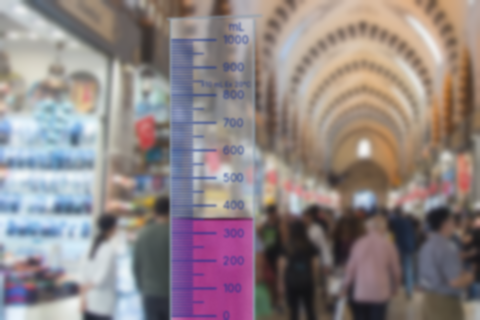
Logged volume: 350; mL
